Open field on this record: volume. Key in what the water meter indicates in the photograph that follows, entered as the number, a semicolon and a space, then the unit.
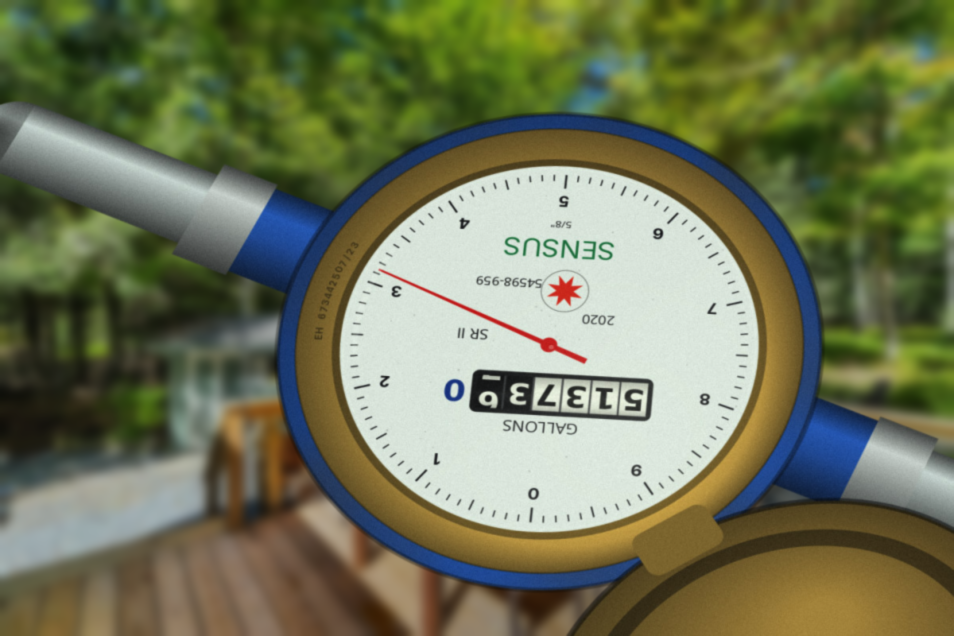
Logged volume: 5137363.1; gal
